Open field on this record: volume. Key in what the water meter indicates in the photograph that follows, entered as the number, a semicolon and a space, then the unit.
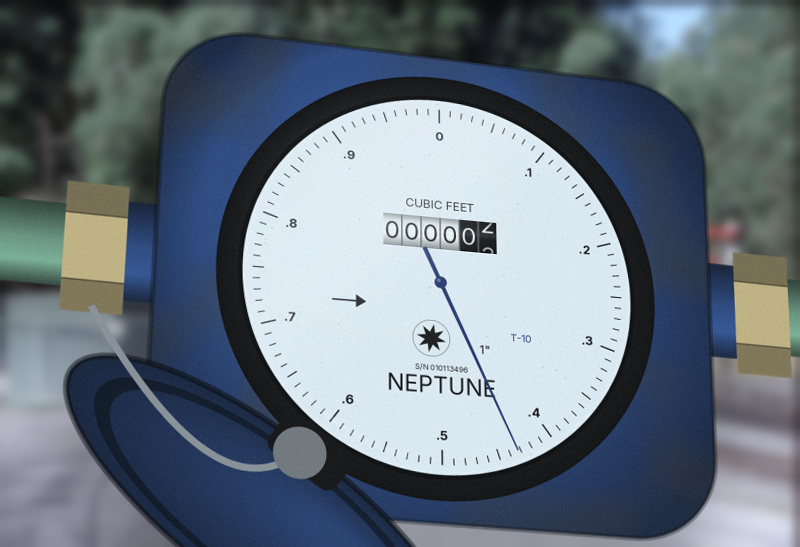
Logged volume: 2.43; ft³
